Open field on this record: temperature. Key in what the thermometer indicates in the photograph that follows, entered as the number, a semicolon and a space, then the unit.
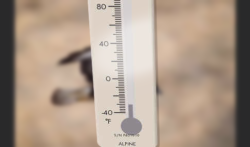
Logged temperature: -30; °F
